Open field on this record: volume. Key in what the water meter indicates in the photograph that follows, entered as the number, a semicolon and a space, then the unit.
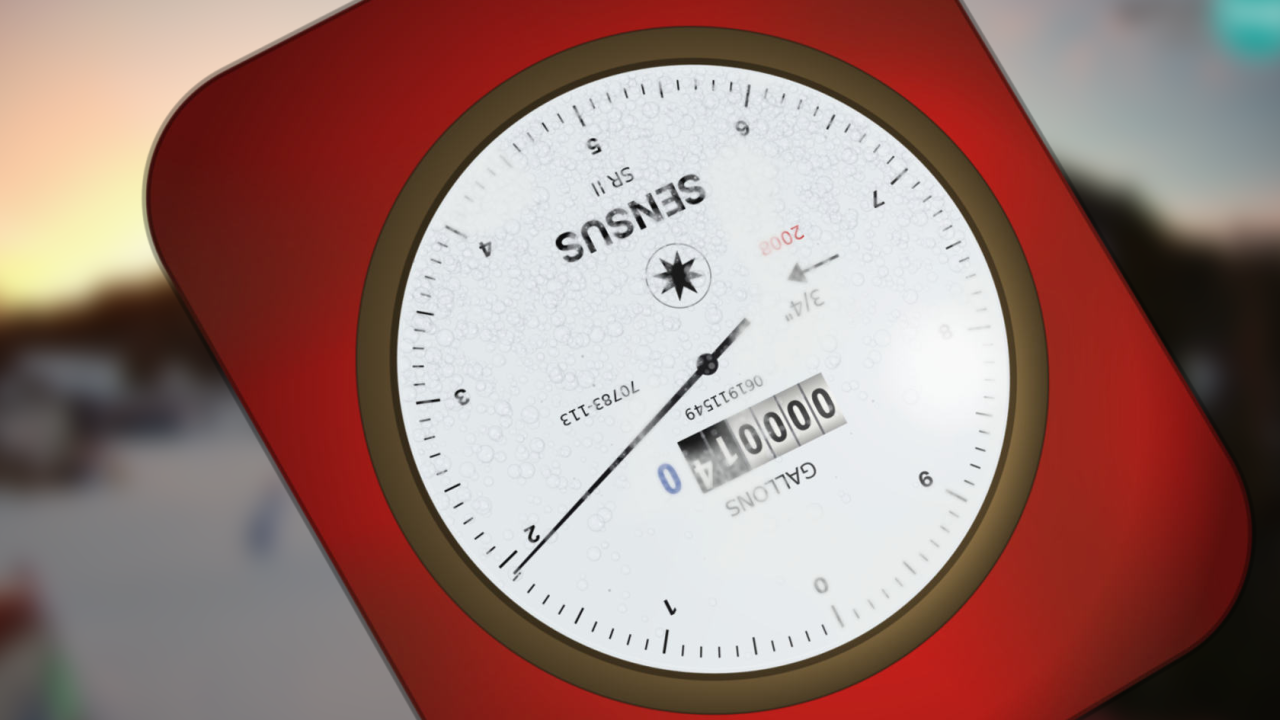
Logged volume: 141.9; gal
